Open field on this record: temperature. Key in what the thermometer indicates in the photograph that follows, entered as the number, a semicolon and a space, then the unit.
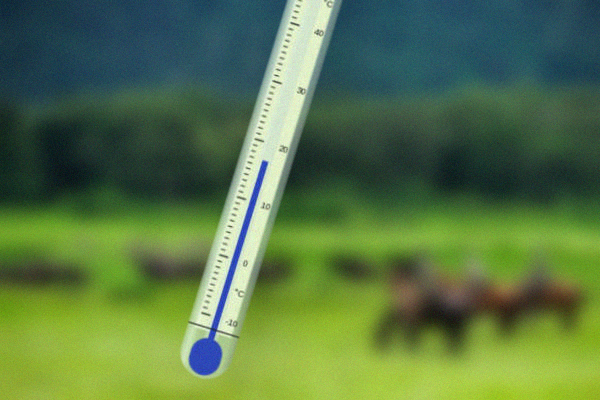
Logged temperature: 17; °C
